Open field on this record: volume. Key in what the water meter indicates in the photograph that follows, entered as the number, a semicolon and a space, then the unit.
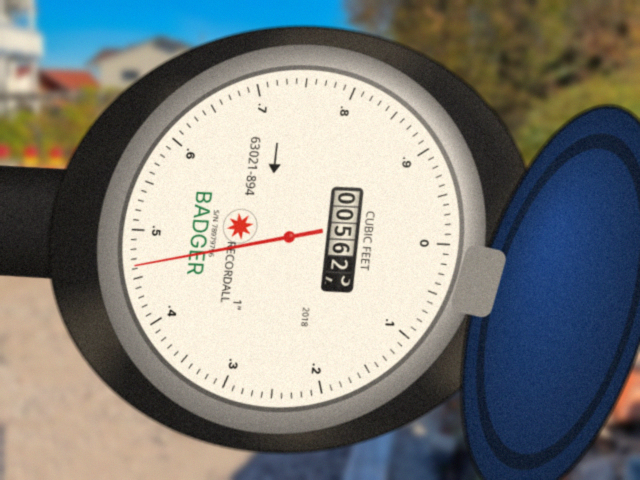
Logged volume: 5623.46; ft³
